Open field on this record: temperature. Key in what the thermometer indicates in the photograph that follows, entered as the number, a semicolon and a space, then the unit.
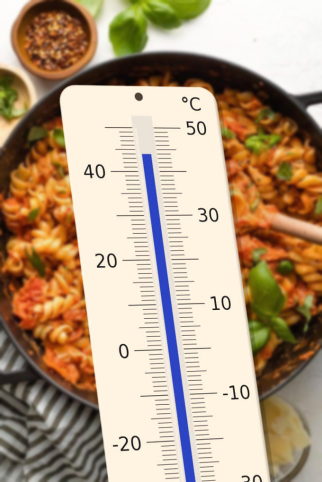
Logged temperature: 44; °C
